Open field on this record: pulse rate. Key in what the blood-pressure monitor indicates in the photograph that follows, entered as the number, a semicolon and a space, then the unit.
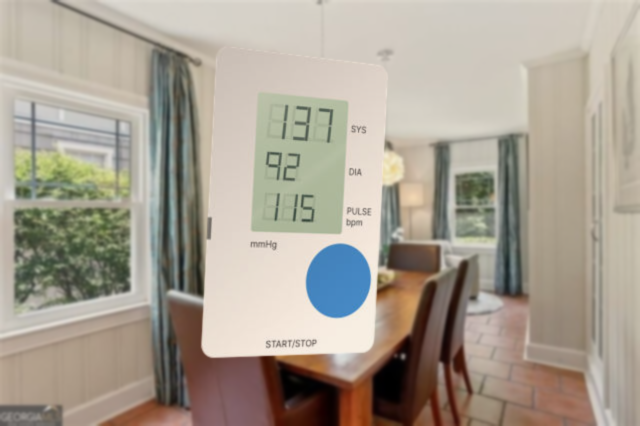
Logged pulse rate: 115; bpm
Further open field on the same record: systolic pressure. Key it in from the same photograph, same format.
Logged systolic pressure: 137; mmHg
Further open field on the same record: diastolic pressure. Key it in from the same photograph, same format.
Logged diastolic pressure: 92; mmHg
